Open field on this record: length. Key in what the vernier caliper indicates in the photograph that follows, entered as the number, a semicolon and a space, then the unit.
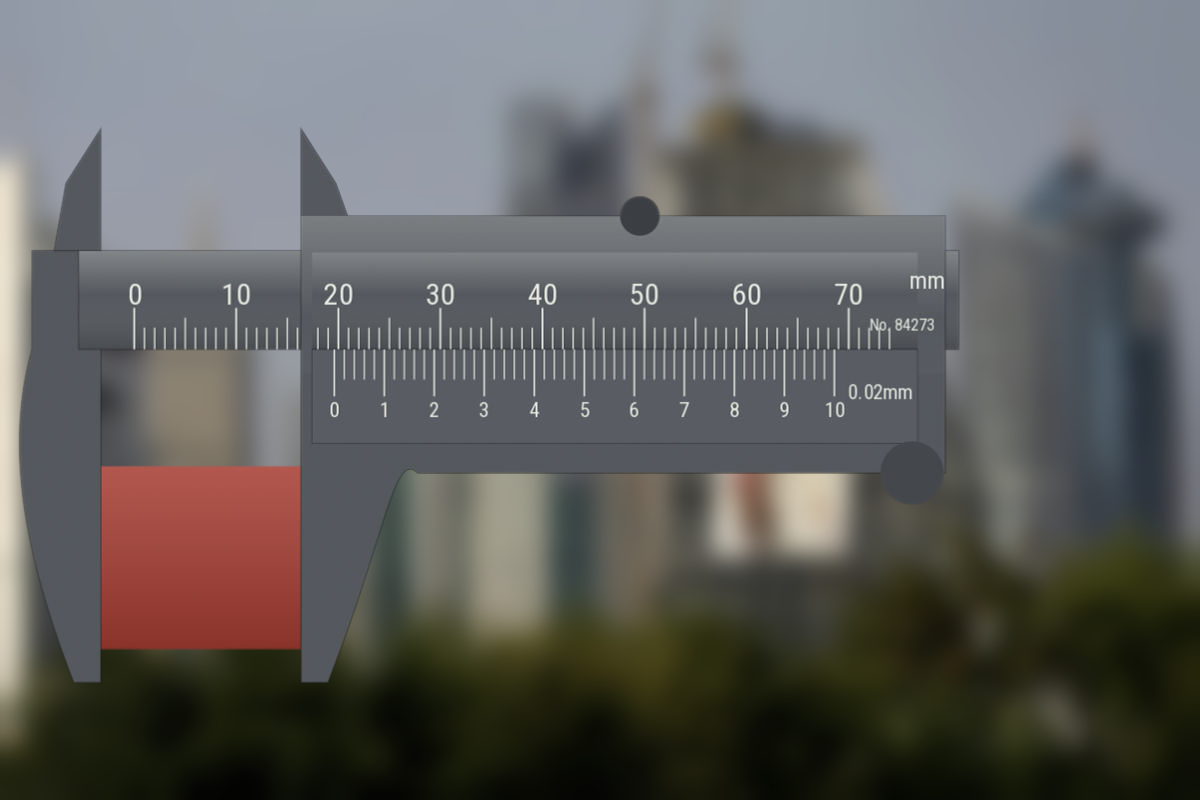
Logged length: 19.6; mm
